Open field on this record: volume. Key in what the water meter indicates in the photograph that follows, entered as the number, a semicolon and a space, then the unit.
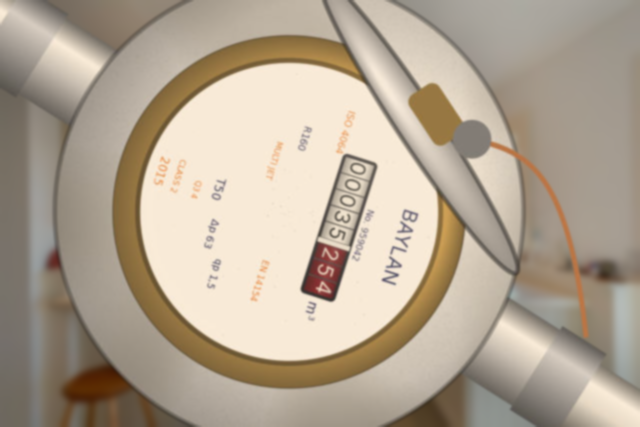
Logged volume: 35.254; m³
